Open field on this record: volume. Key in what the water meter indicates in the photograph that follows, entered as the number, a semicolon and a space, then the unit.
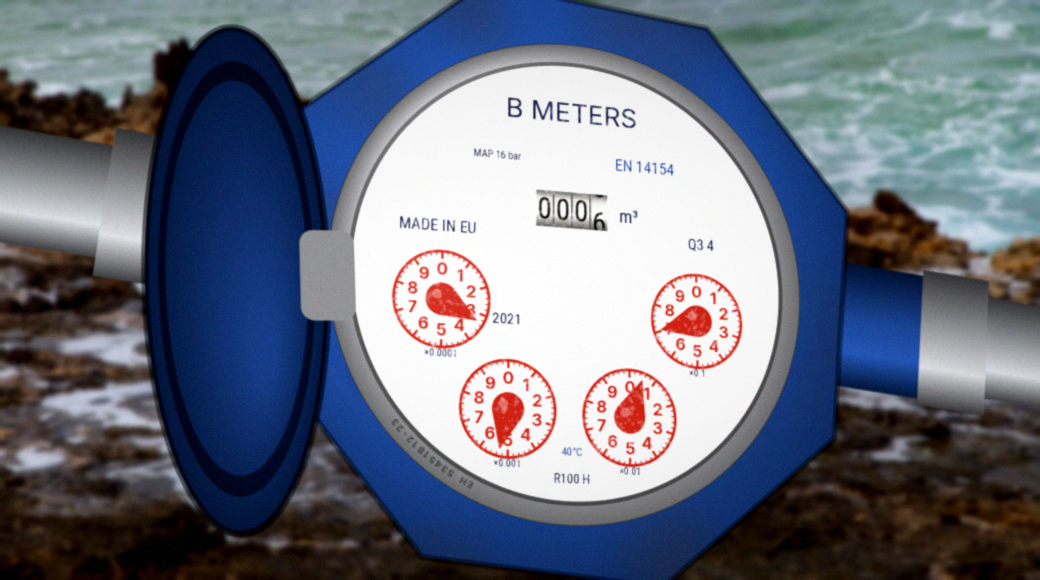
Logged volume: 5.7053; m³
